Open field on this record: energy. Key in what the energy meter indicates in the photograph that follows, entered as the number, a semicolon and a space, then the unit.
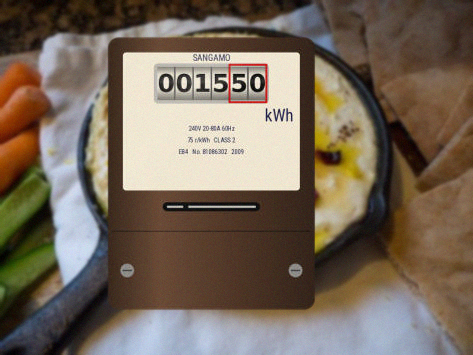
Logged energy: 15.50; kWh
